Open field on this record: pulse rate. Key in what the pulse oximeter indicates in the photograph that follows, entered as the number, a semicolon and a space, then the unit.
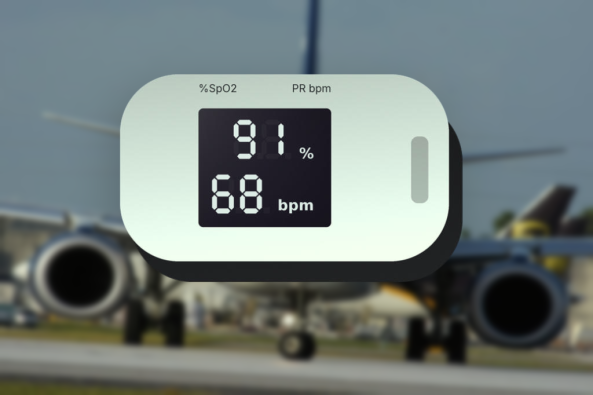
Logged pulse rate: 68; bpm
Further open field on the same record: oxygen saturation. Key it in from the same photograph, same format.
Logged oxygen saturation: 91; %
